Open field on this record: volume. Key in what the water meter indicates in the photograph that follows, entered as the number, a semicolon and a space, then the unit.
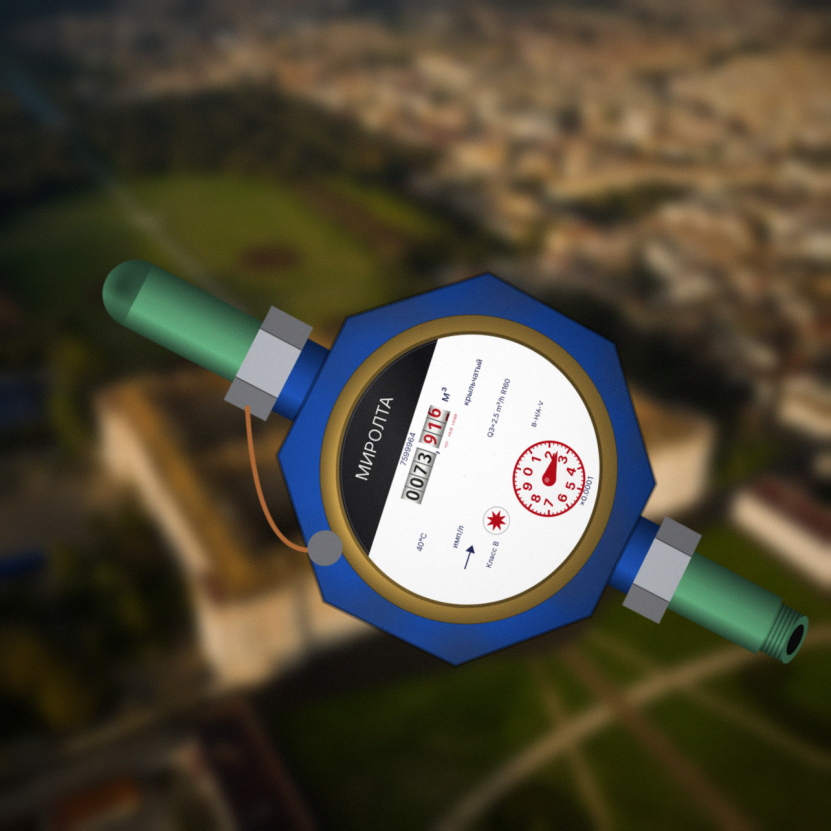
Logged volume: 73.9162; m³
